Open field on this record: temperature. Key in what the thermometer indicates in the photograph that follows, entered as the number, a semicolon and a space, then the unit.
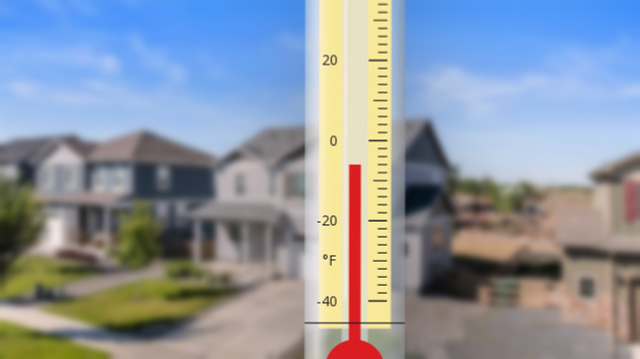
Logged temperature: -6; °F
